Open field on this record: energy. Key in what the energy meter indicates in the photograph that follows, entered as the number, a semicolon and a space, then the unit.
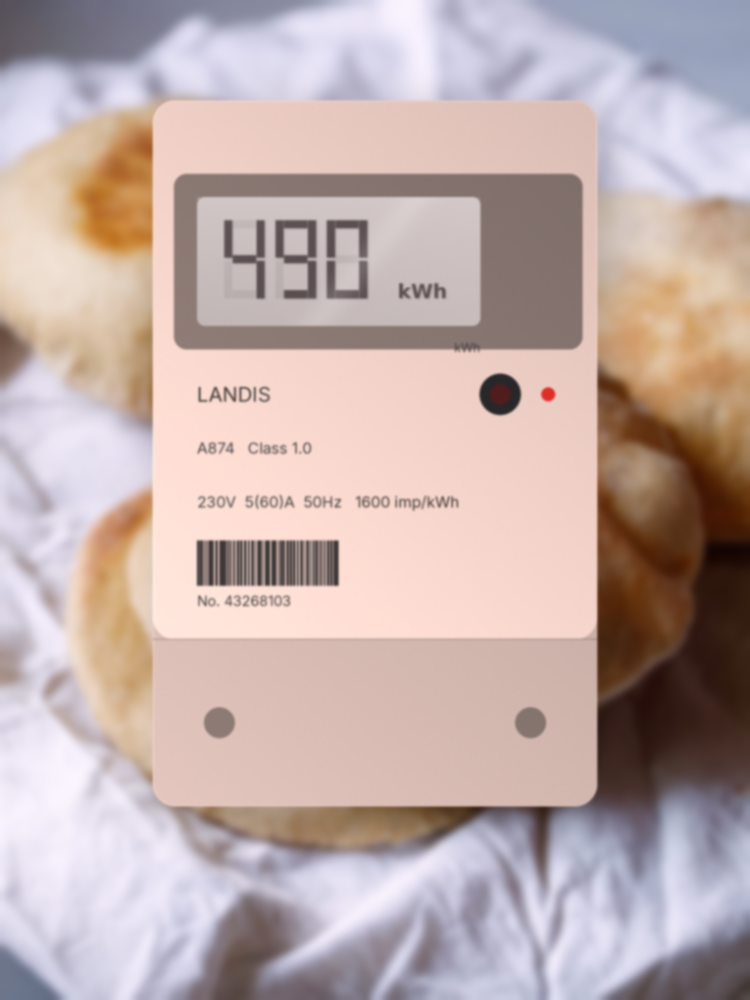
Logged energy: 490; kWh
